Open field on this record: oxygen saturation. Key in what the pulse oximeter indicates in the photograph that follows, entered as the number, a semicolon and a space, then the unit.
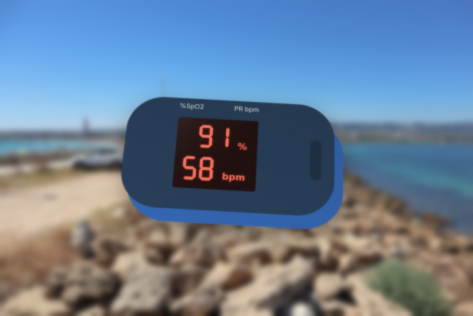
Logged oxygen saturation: 91; %
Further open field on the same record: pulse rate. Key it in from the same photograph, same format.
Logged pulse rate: 58; bpm
